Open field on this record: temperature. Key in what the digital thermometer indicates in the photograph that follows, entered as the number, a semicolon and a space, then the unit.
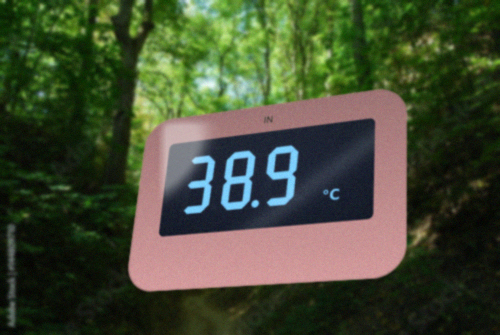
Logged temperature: 38.9; °C
